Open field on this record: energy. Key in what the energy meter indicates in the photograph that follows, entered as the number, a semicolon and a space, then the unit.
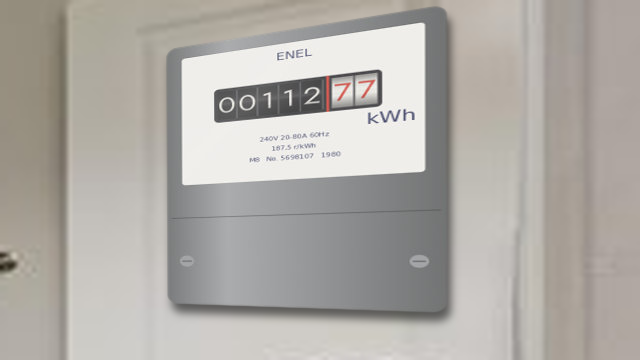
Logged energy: 112.77; kWh
